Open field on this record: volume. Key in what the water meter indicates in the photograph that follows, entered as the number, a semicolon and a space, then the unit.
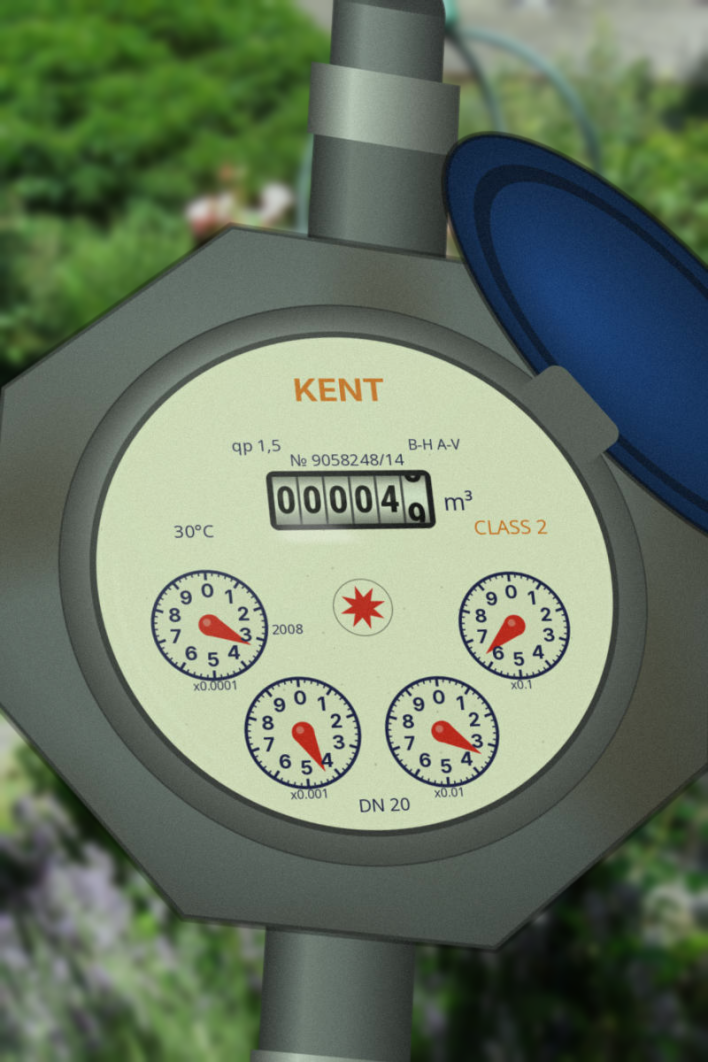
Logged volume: 48.6343; m³
